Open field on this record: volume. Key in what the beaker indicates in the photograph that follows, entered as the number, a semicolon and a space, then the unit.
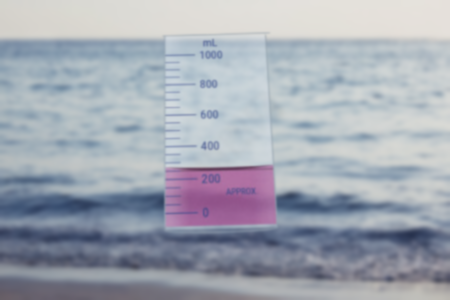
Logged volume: 250; mL
